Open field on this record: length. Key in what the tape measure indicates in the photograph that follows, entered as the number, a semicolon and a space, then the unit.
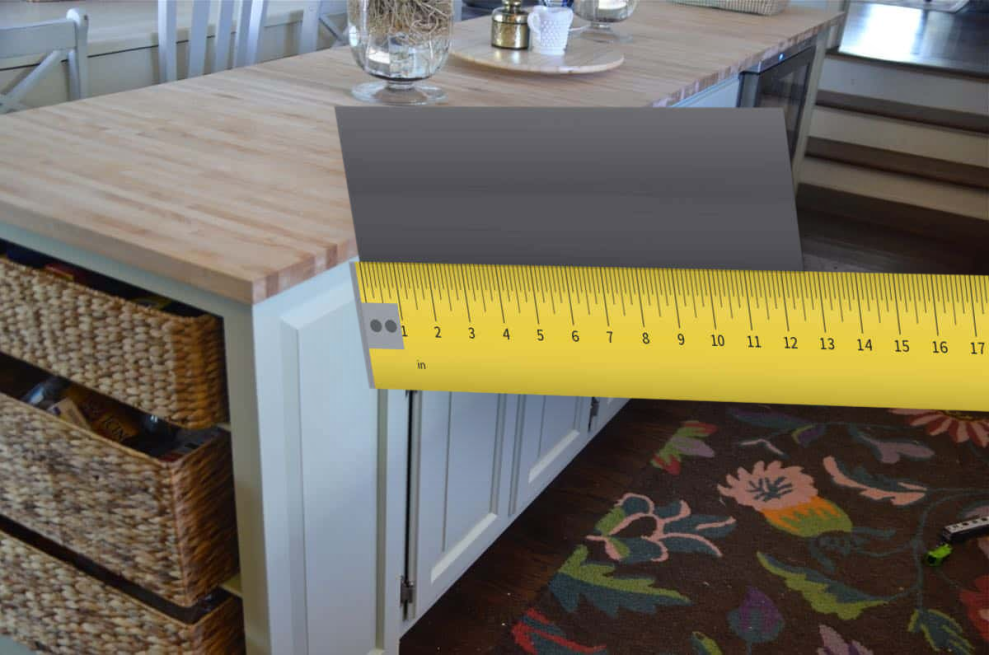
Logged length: 12.625; in
